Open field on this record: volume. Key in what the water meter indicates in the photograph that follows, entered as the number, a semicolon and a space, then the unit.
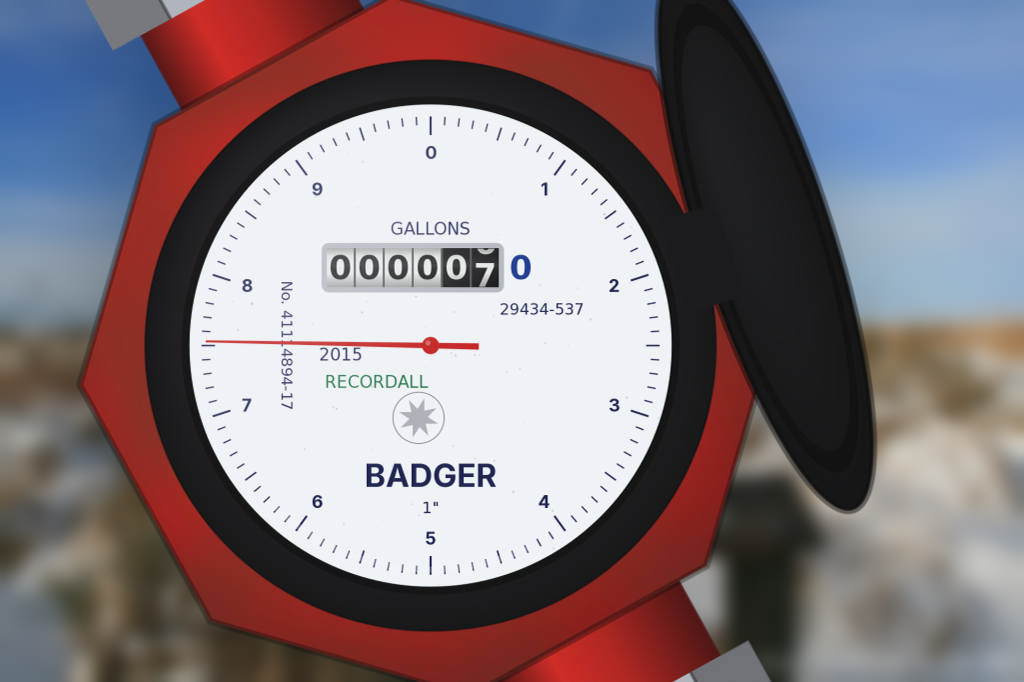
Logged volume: 67.5; gal
